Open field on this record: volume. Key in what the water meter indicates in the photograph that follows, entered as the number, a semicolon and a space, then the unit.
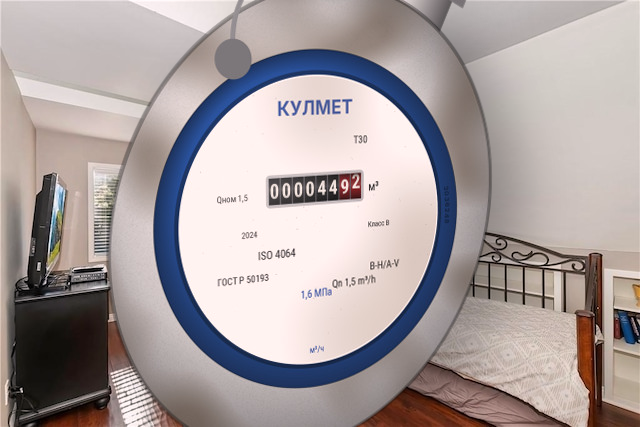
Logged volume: 44.92; m³
